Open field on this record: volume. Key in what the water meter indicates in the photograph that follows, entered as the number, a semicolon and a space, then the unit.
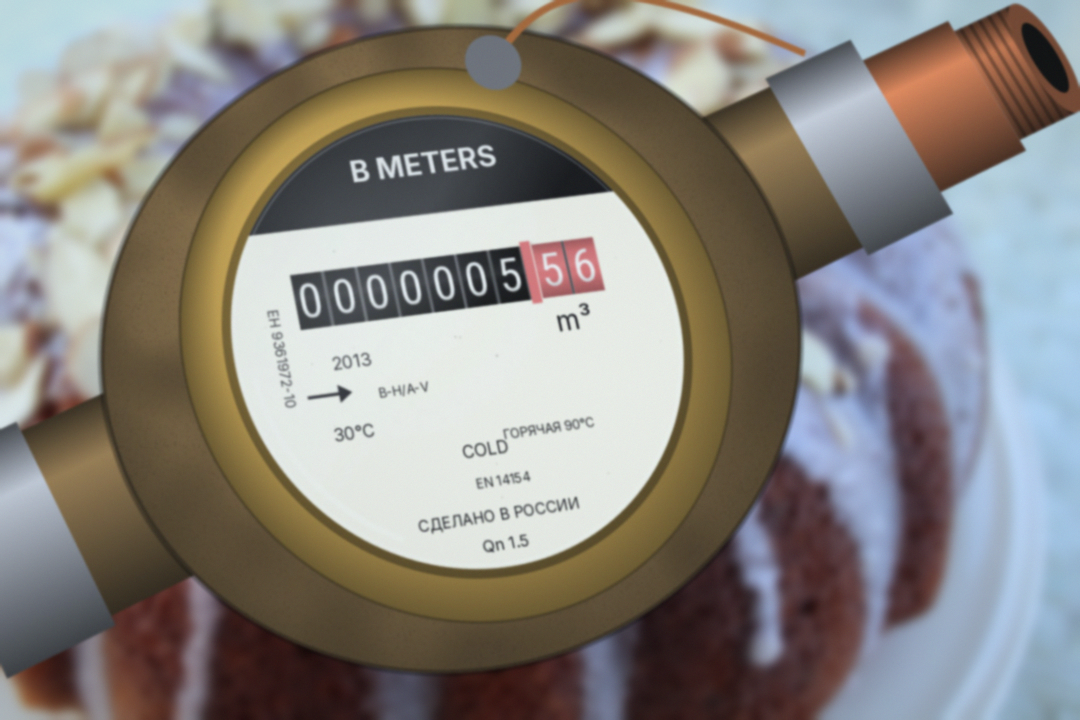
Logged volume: 5.56; m³
